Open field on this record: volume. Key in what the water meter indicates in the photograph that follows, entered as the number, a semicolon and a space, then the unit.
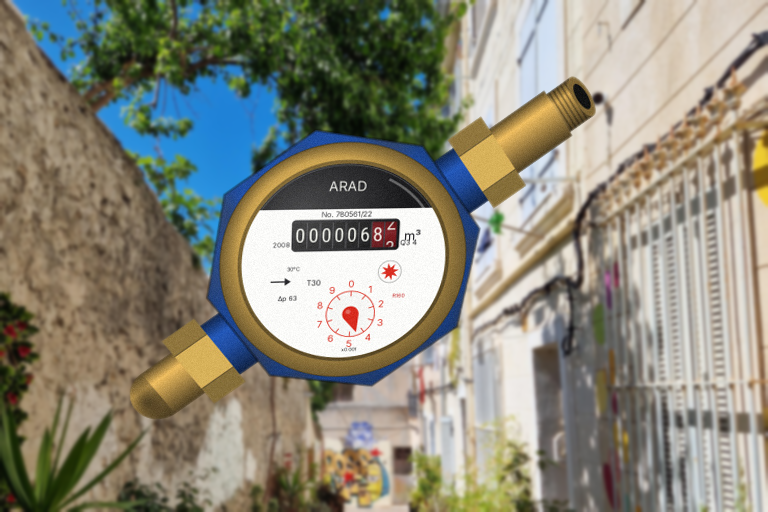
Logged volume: 6.824; m³
